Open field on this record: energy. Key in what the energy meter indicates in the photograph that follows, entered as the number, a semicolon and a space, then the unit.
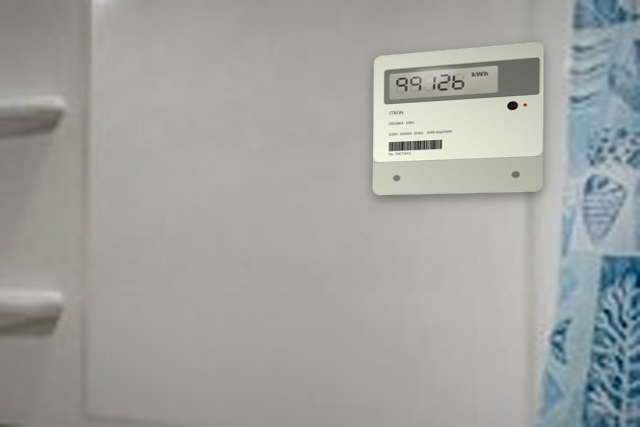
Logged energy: 99126; kWh
